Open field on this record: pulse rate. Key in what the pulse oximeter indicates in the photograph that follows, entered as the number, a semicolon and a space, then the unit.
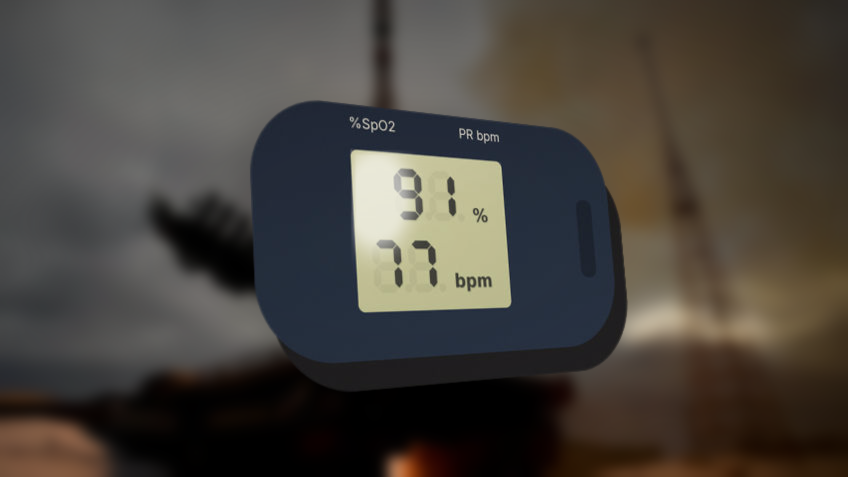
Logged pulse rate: 77; bpm
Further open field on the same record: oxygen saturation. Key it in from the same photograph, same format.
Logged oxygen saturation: 91; %
